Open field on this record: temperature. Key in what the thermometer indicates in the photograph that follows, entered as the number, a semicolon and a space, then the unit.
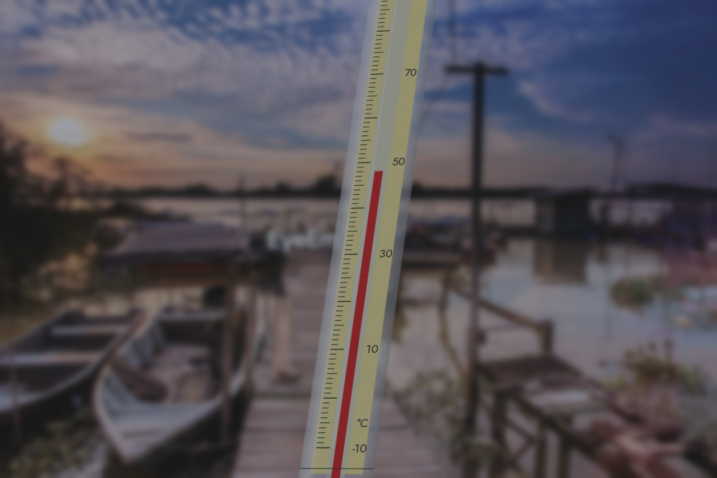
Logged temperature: 48; °C
